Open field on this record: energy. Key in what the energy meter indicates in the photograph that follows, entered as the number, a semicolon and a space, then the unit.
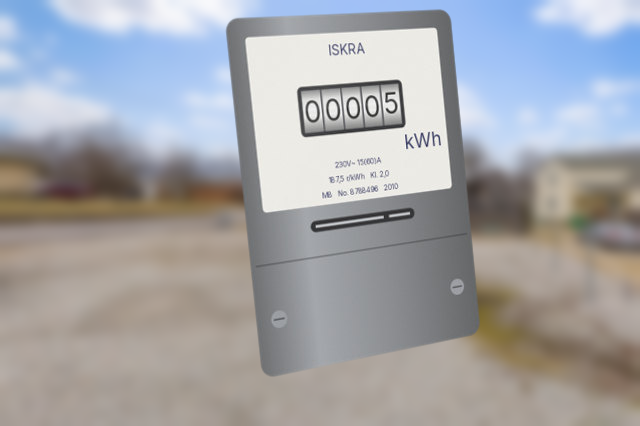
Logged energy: 5; kWh
